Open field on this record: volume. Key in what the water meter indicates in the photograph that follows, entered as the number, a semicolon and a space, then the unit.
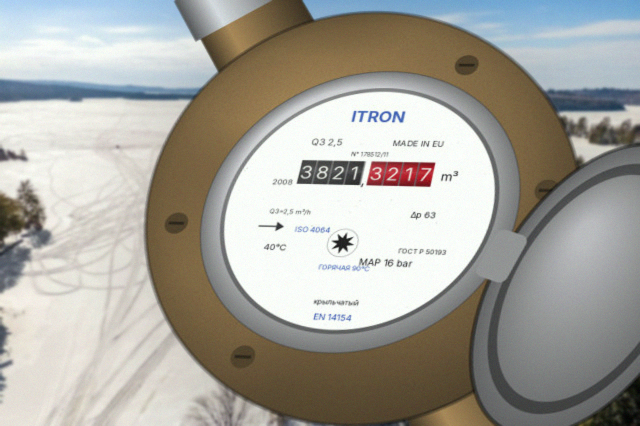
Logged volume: 3821.3217; m³
